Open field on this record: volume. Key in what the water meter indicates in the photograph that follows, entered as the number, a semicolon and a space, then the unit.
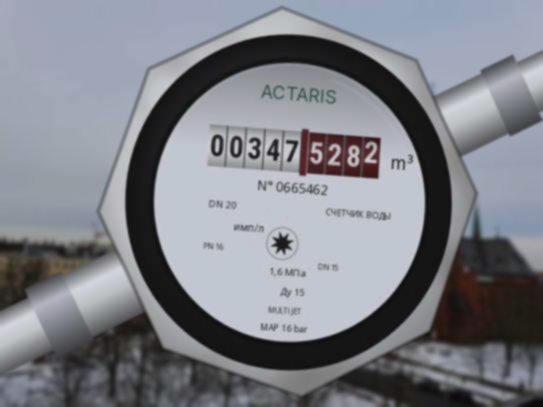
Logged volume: 347.5282; m³
